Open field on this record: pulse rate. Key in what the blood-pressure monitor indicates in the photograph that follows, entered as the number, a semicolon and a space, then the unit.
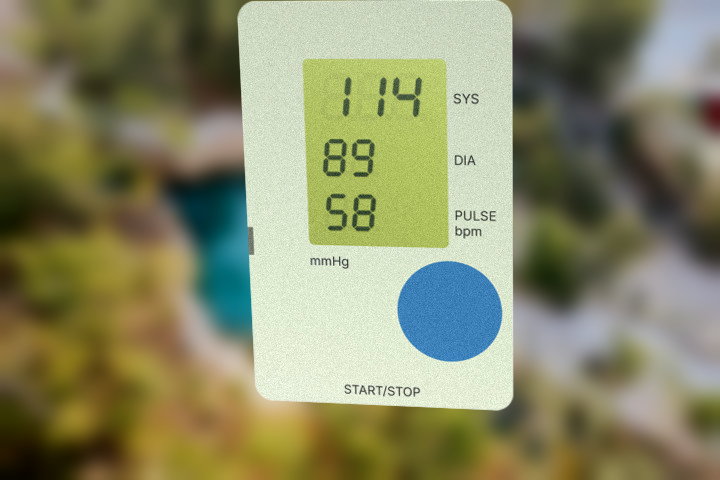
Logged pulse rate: 58; bpm
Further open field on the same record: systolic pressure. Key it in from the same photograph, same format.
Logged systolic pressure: 114; mmHg
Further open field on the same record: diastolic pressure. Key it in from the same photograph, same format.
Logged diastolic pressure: 89; mmHg
